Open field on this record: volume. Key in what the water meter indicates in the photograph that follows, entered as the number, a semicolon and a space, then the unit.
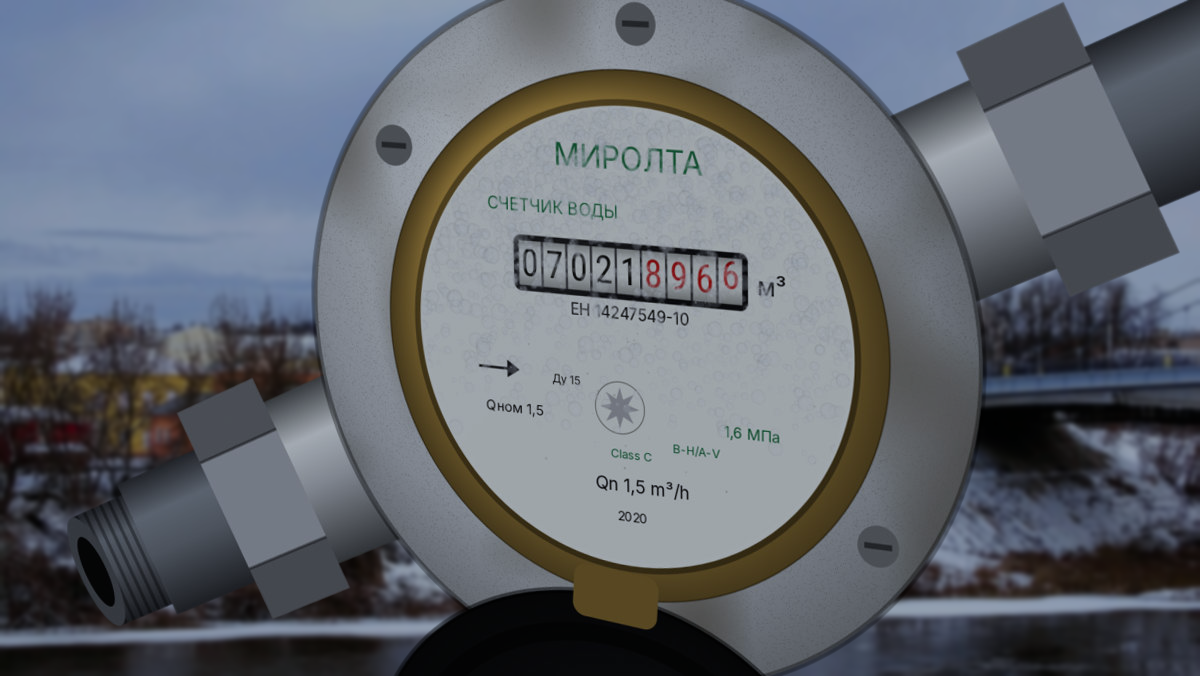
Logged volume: 7021.8966; m³
